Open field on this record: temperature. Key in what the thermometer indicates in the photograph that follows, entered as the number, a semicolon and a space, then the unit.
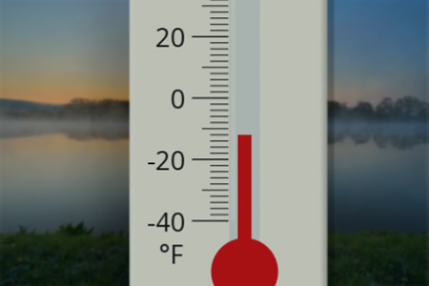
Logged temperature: -12; °F
